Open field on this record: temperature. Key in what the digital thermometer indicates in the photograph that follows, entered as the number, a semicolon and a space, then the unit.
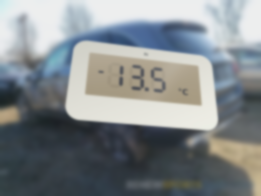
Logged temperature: -13.5; °C
